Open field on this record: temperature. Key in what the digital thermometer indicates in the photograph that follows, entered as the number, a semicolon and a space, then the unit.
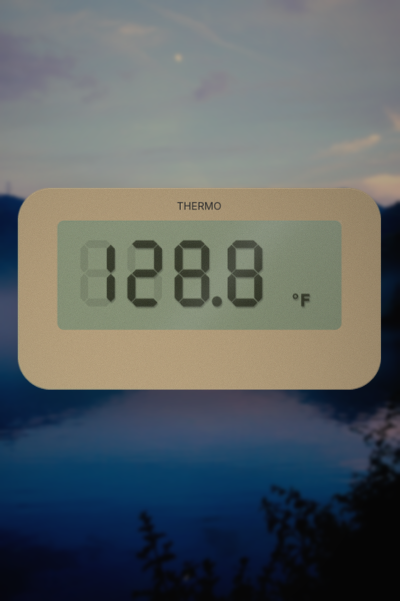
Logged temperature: 128.8; °F
